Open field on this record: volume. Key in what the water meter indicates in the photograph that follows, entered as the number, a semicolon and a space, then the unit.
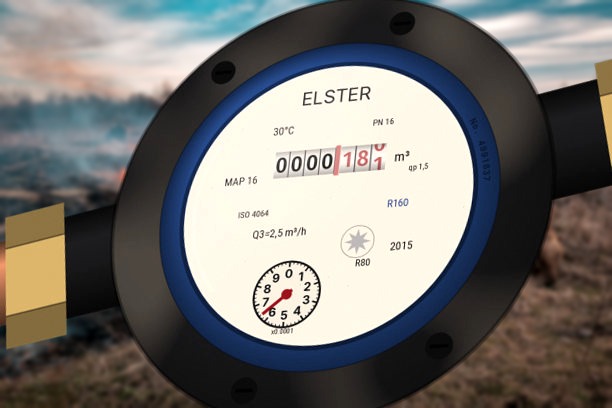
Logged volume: 0.1806; m³
